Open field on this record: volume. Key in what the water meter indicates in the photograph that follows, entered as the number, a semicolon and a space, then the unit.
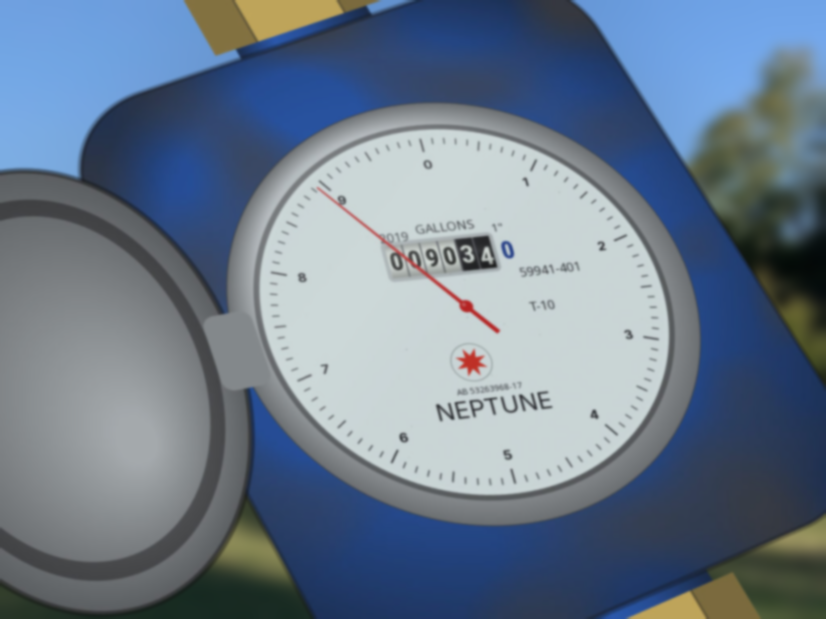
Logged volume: 90338.9; gal
